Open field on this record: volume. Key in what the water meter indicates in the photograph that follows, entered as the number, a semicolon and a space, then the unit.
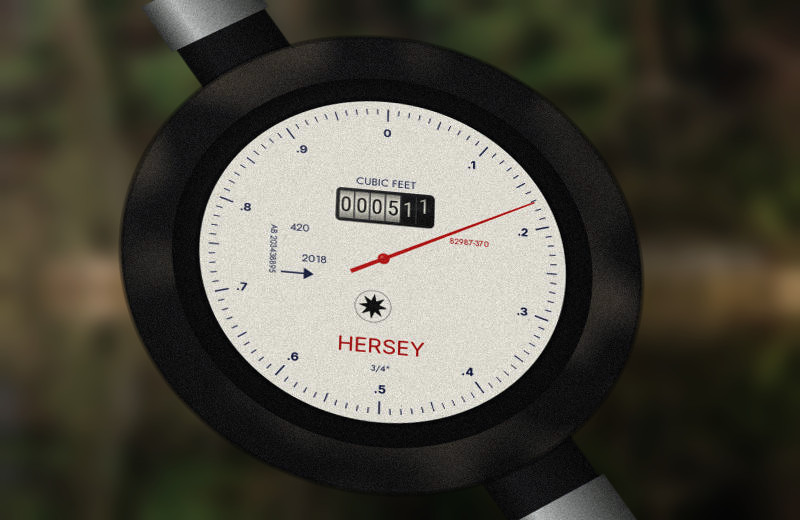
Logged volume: 511.17; ft³
